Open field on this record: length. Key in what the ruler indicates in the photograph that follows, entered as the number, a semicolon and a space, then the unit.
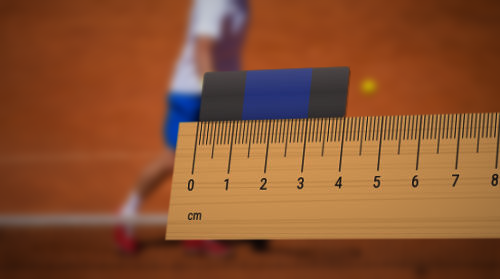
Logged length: 4; cm
